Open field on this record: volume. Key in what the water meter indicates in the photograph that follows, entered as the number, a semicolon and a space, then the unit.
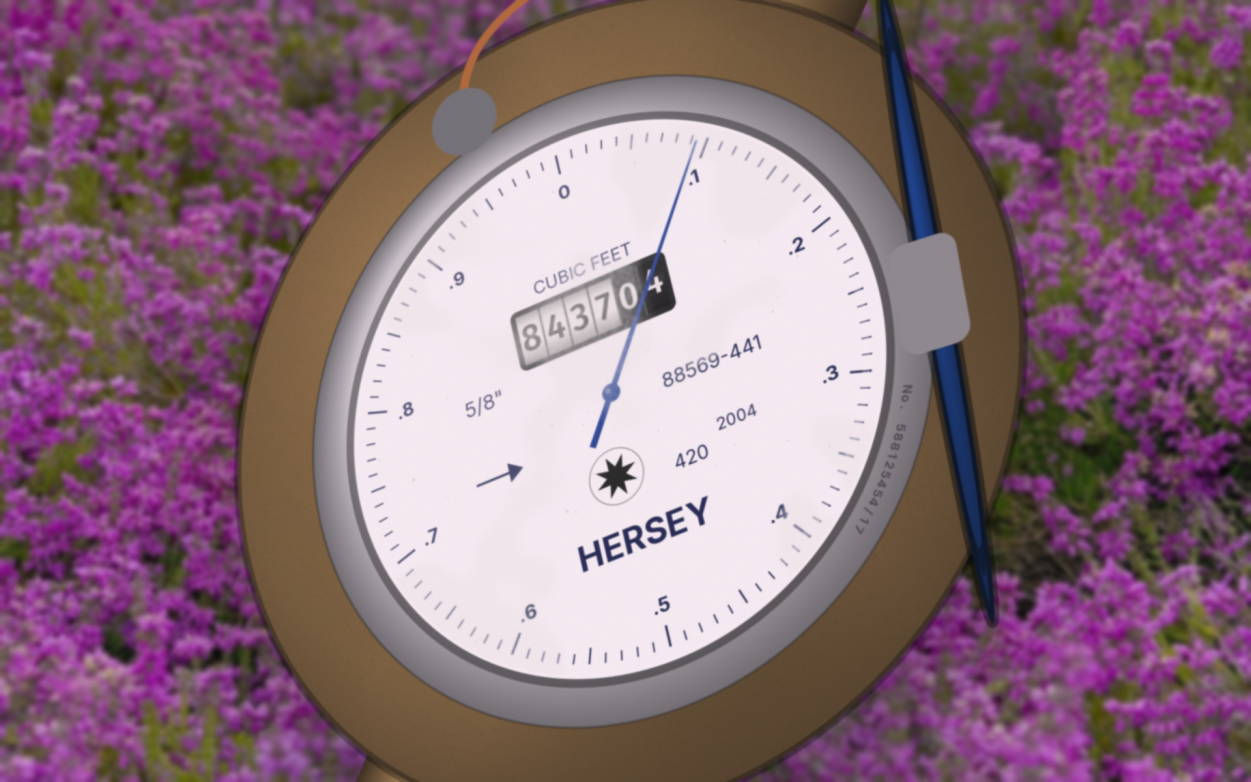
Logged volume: 843704.09; ft³
